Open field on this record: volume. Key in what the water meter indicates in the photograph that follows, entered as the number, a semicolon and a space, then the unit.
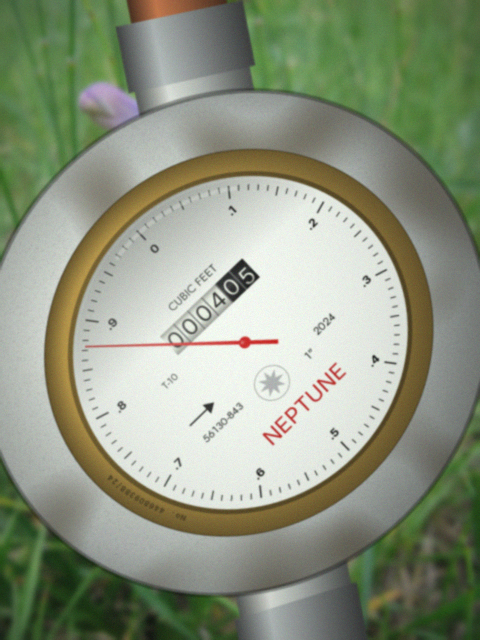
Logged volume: 404.87; ft³
